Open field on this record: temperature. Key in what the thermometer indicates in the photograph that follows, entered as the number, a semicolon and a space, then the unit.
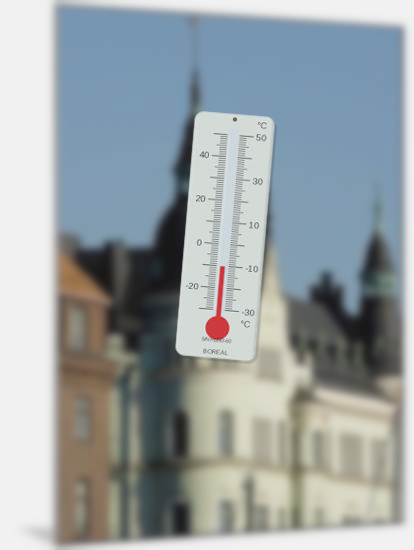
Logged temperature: -10; °C
